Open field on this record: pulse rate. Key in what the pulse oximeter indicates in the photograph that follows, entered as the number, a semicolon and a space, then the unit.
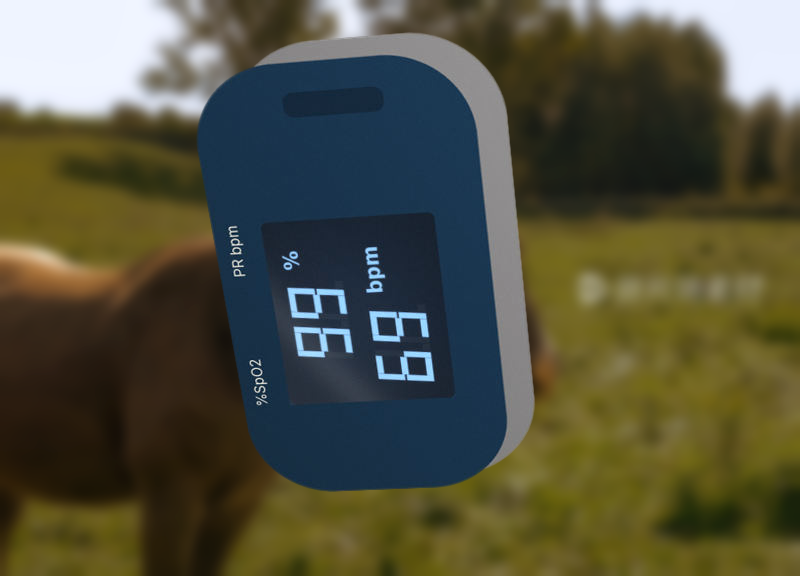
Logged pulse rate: 69; bpm
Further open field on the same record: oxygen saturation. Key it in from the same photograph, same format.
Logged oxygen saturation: 99; %
